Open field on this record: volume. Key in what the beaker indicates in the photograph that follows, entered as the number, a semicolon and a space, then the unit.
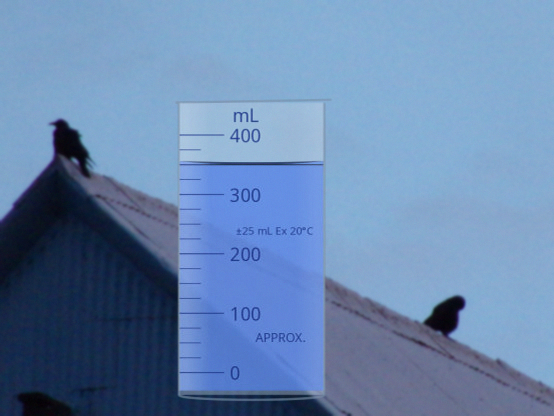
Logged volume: 350; mL
